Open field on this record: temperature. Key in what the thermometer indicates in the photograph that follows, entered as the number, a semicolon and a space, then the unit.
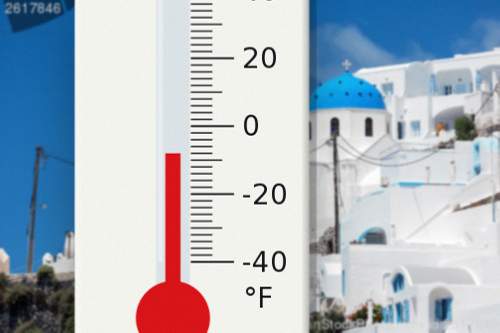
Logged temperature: -8; °F
